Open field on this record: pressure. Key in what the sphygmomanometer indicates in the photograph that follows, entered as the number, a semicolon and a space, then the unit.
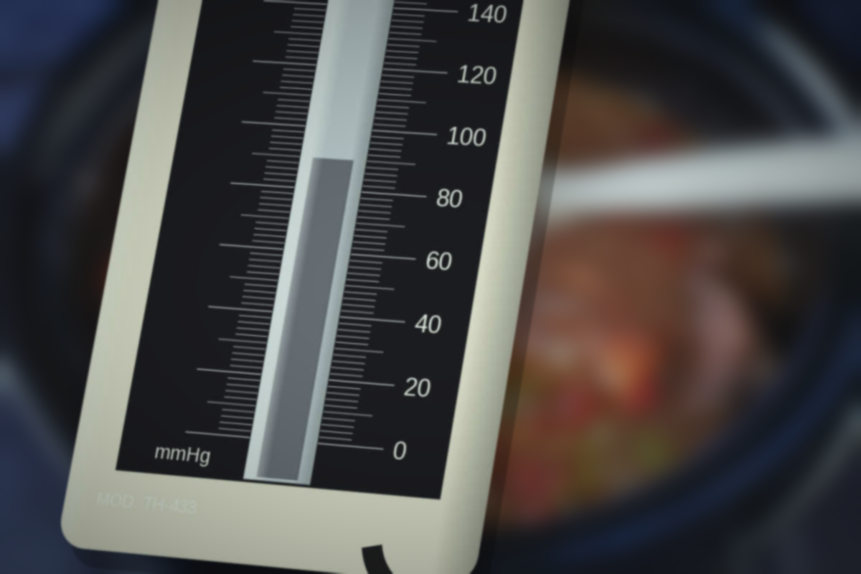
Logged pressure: 90; mmHg
